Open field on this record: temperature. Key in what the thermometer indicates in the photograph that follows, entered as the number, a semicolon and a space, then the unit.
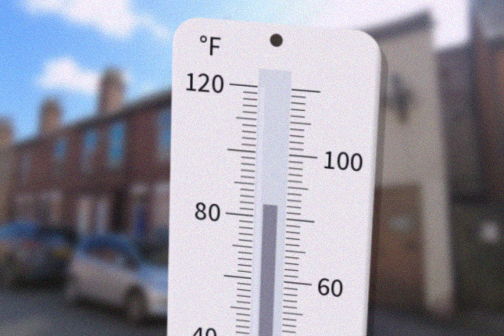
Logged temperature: 84; °F
